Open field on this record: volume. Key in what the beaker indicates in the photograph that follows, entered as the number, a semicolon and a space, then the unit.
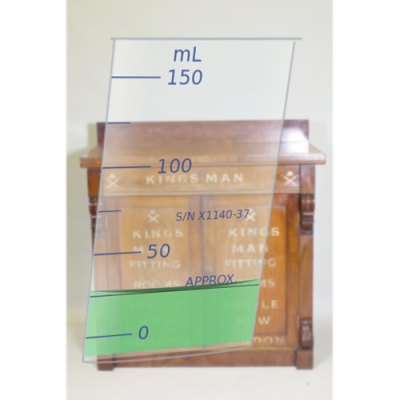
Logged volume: 25; mL
